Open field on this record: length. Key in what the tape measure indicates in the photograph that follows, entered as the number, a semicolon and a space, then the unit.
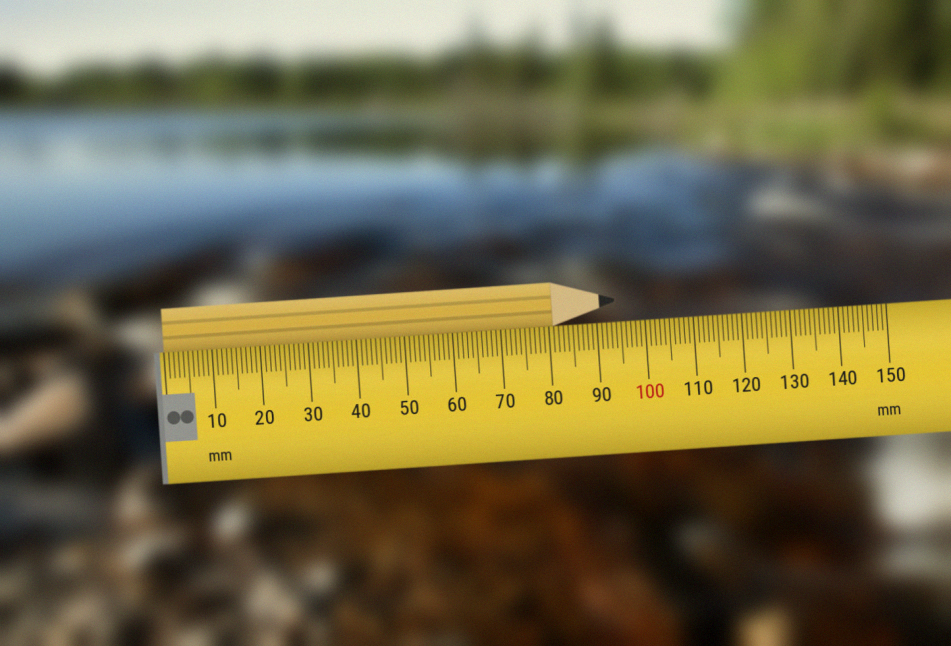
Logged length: 94; mm
